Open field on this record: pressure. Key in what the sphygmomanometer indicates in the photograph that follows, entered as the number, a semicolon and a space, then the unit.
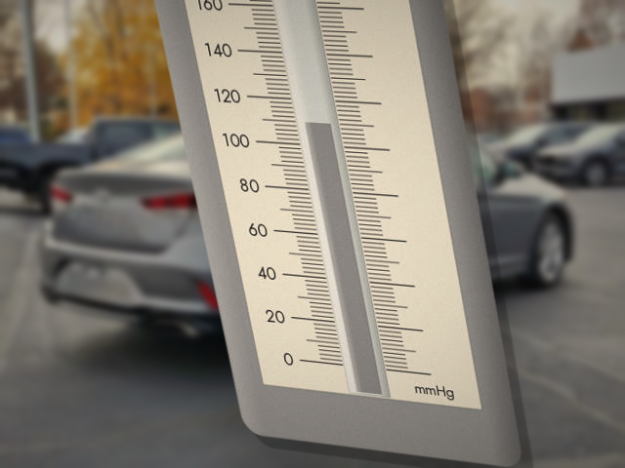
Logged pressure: 110; mmHg
